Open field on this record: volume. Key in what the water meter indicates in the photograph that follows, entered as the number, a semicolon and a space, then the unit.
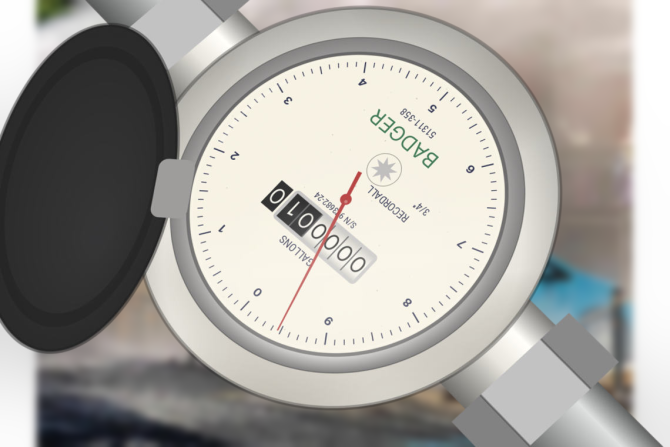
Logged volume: 9.5; gal
